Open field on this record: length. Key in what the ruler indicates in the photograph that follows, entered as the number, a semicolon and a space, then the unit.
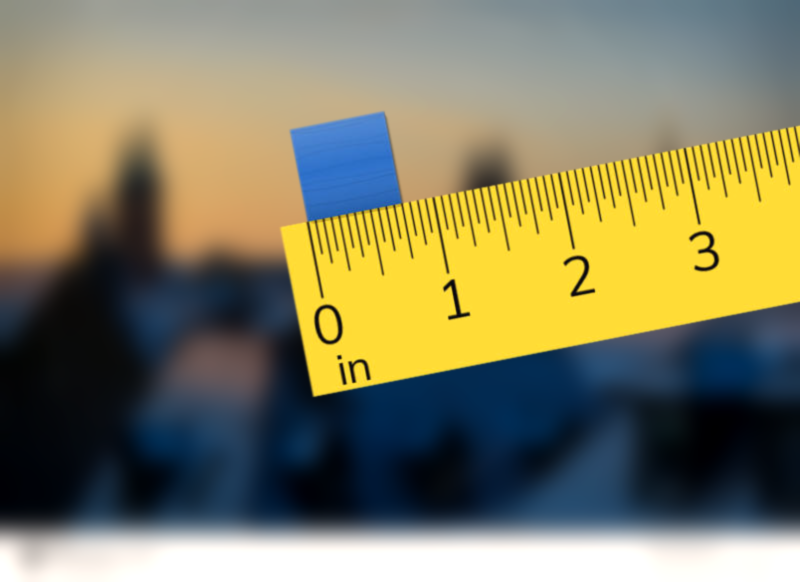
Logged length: 0.75; in
